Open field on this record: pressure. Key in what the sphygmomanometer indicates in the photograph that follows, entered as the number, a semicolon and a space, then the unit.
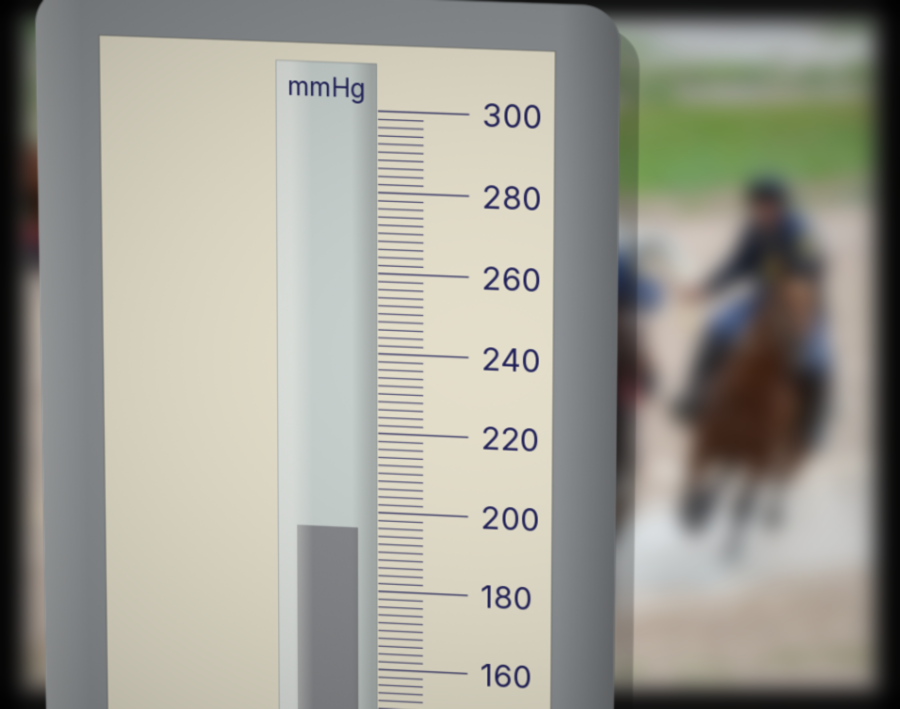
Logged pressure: 196; mmHg
